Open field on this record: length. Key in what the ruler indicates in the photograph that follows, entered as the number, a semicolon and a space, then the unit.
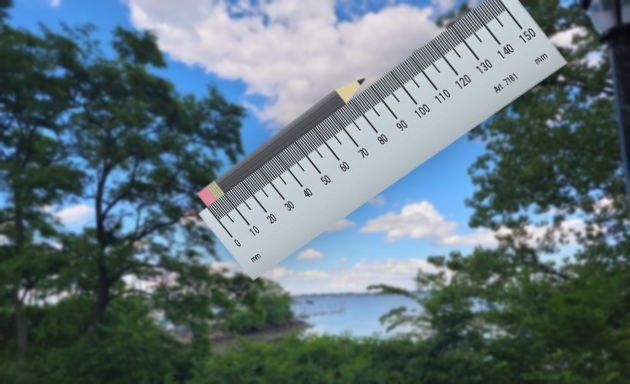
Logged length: 90; mm
